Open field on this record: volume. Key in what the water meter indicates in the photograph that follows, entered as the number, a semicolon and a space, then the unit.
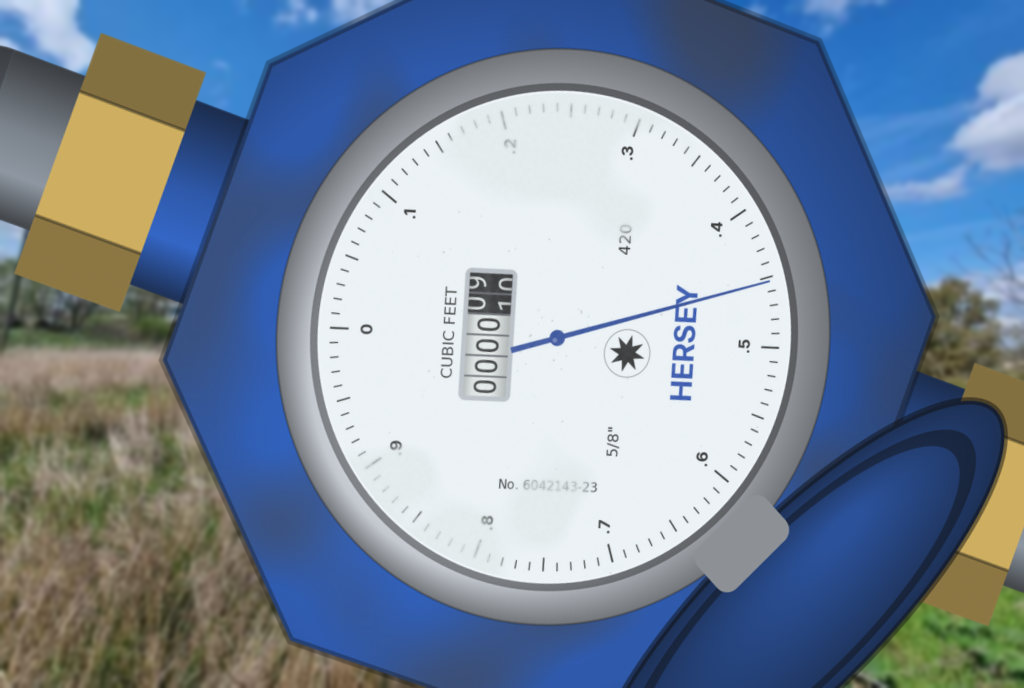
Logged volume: 9.45; ft³
